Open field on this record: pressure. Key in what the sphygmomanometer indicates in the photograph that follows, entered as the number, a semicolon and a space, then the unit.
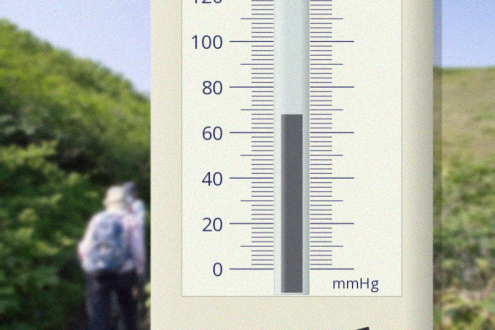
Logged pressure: 68; mmHg
